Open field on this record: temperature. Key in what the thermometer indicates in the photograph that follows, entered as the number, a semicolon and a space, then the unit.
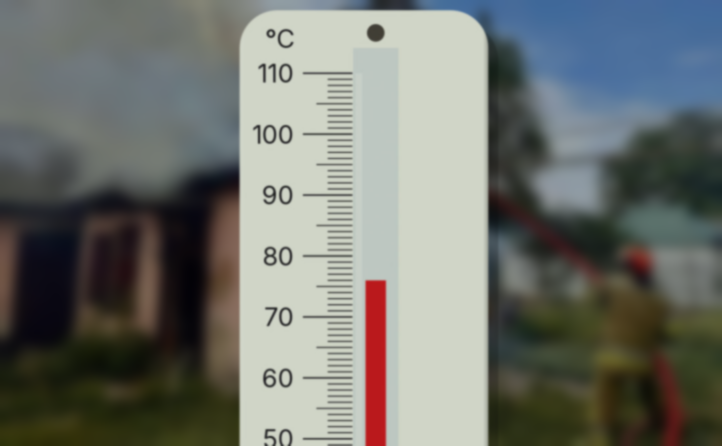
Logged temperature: 76; °C
